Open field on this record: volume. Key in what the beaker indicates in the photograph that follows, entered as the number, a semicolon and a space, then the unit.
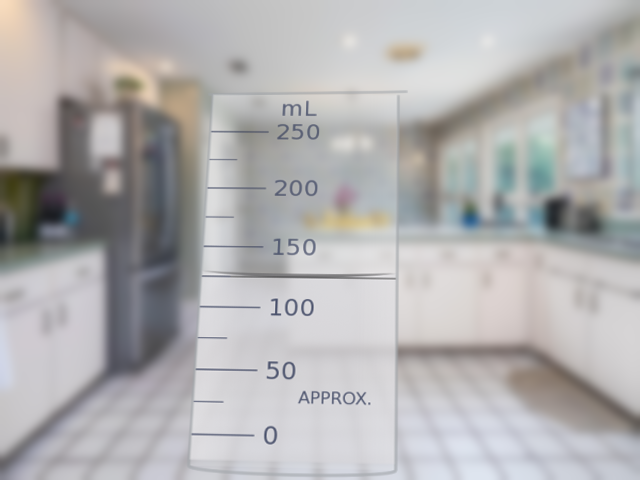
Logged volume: 125; mL
